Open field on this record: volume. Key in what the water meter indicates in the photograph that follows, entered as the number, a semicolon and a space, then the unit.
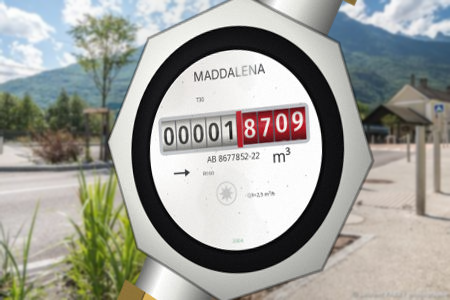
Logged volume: 1.8709; m³
